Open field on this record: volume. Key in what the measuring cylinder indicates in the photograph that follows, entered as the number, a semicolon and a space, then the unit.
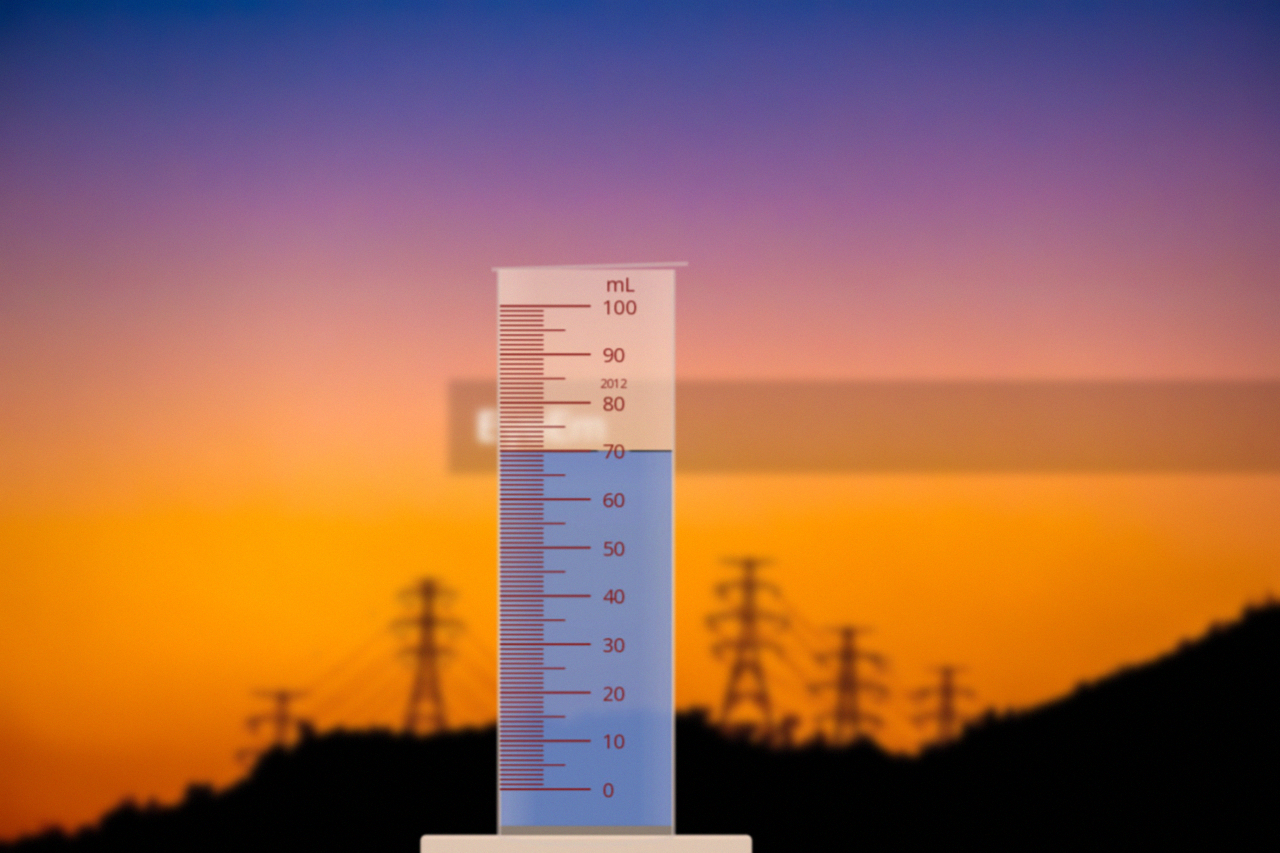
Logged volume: 70; mL
